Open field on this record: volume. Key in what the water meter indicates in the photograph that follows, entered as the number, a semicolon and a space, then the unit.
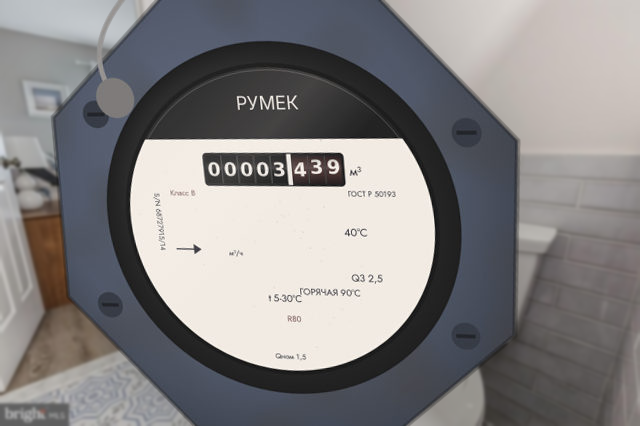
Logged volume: 3.439; m³
